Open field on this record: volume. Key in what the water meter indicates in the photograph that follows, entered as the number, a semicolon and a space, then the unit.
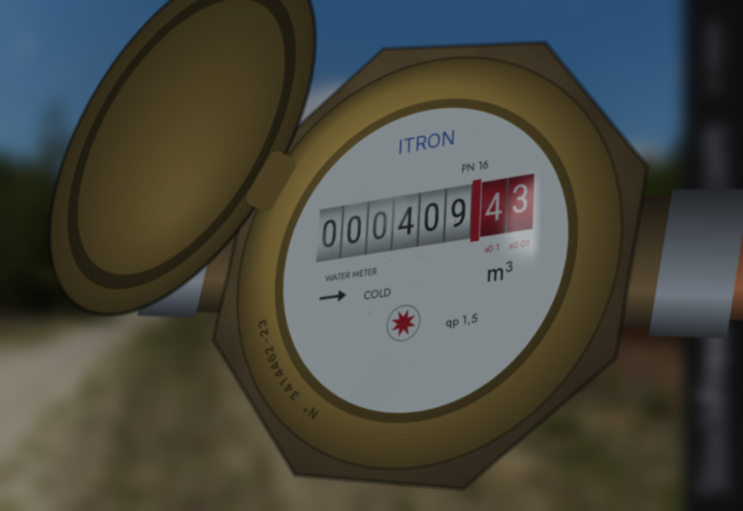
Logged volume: 409.43; m³
